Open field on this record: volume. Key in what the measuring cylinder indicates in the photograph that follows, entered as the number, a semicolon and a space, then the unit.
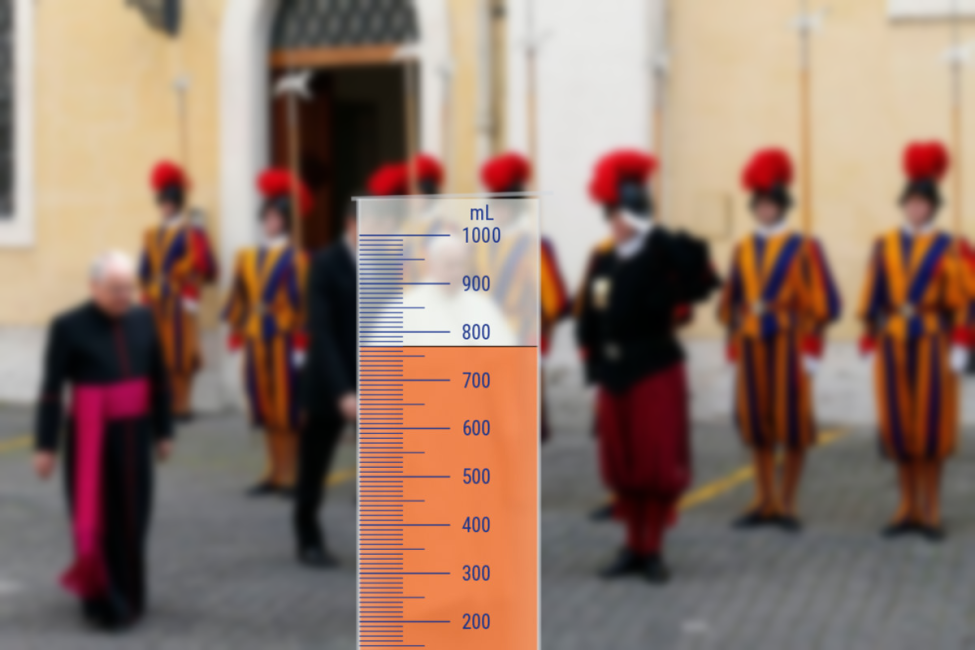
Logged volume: 770; mL
